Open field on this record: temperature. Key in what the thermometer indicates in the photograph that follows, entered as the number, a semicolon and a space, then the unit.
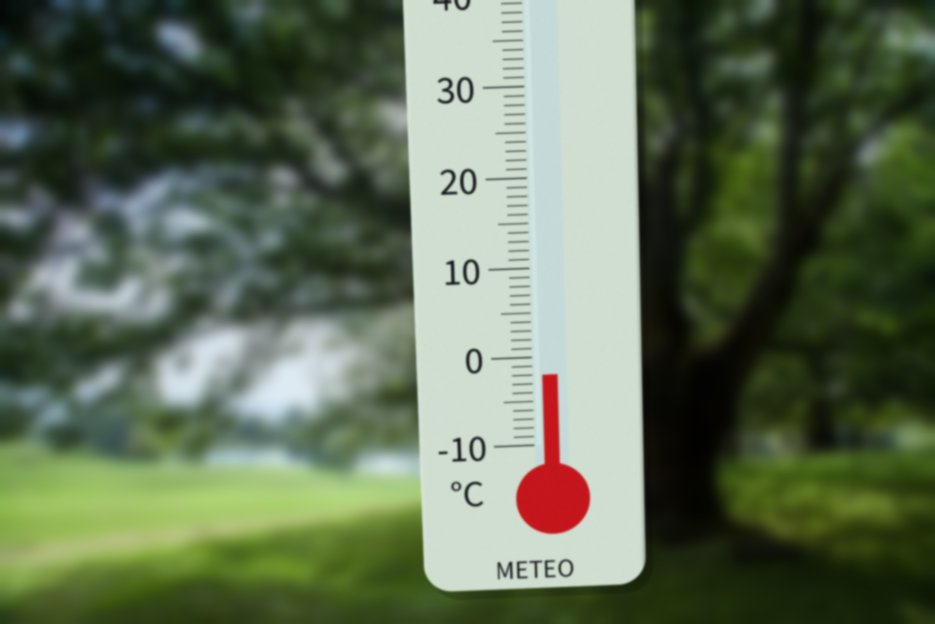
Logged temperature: -2; °C
